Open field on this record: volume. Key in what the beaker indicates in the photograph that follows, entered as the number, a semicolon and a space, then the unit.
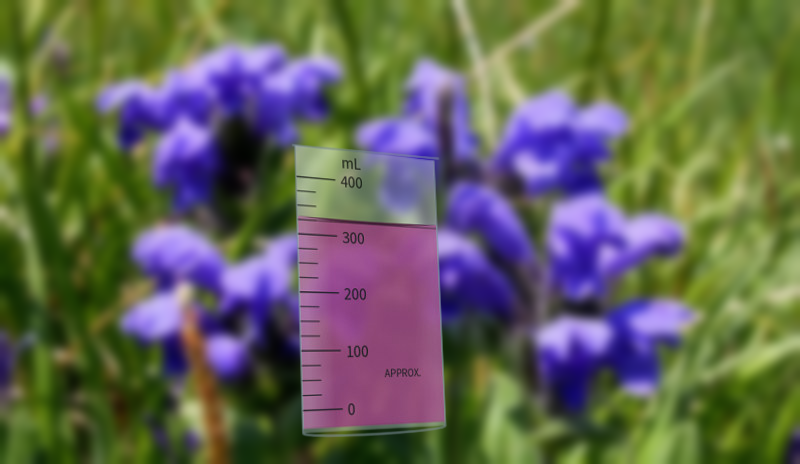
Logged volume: 325; mL
